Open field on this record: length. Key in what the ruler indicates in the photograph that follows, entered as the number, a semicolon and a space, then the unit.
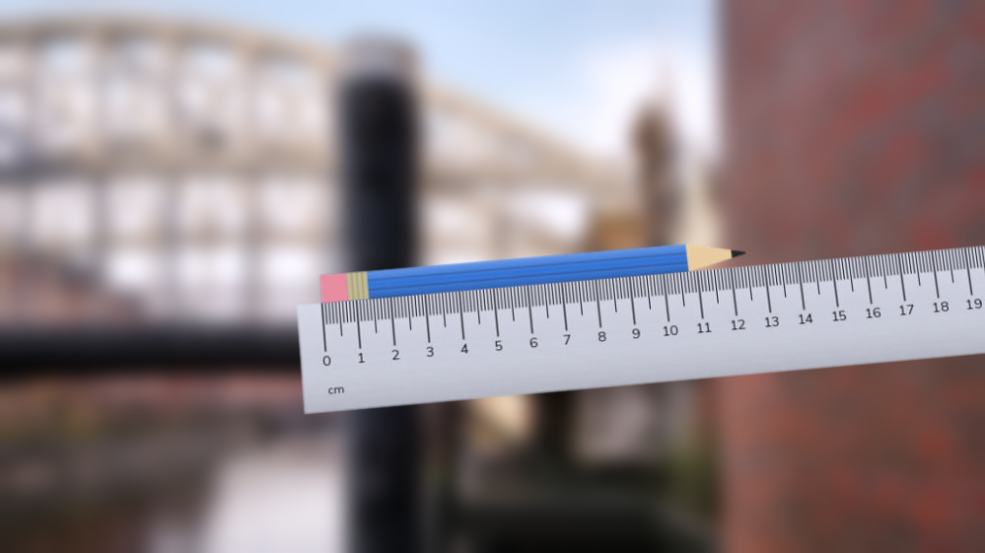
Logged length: 12.5; cm
